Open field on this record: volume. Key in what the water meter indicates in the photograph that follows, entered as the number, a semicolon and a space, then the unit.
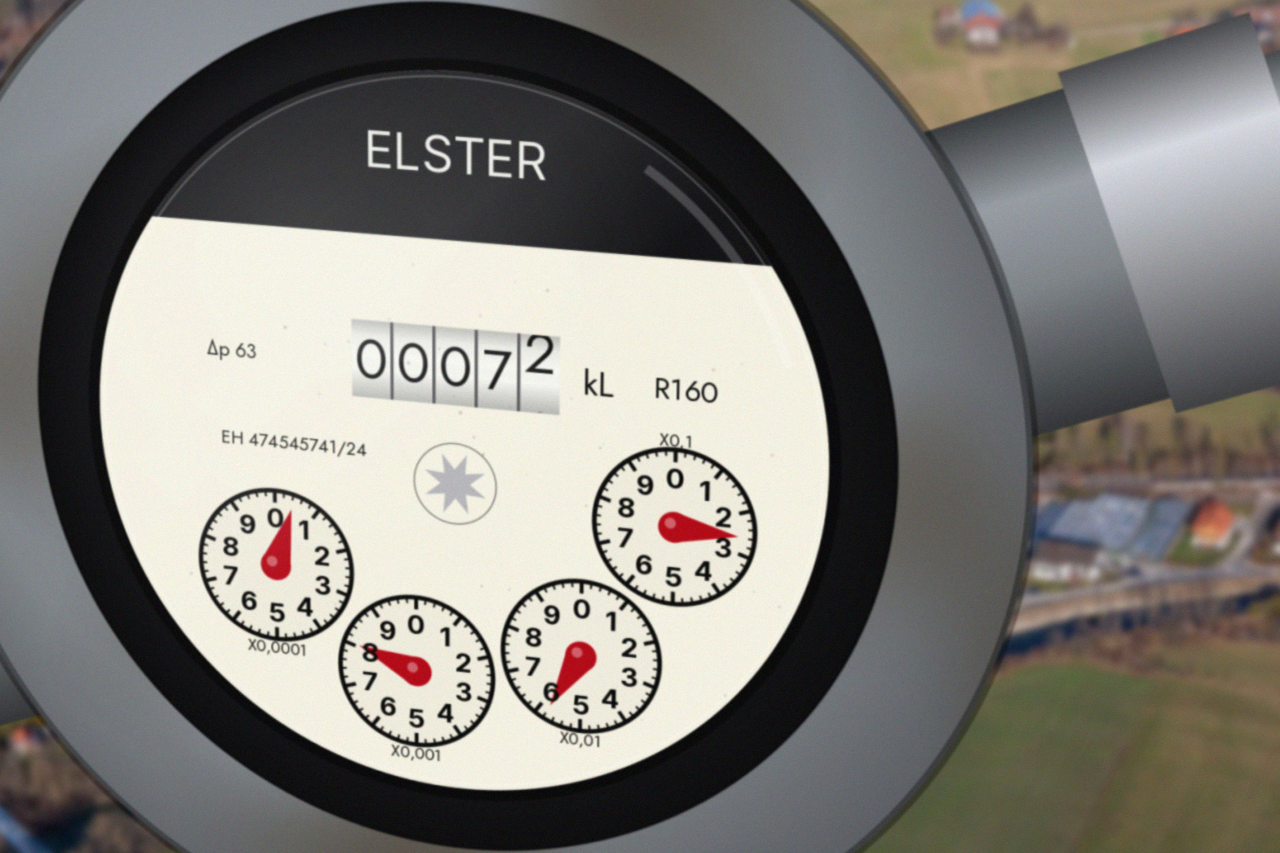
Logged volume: 72.2580; kL
